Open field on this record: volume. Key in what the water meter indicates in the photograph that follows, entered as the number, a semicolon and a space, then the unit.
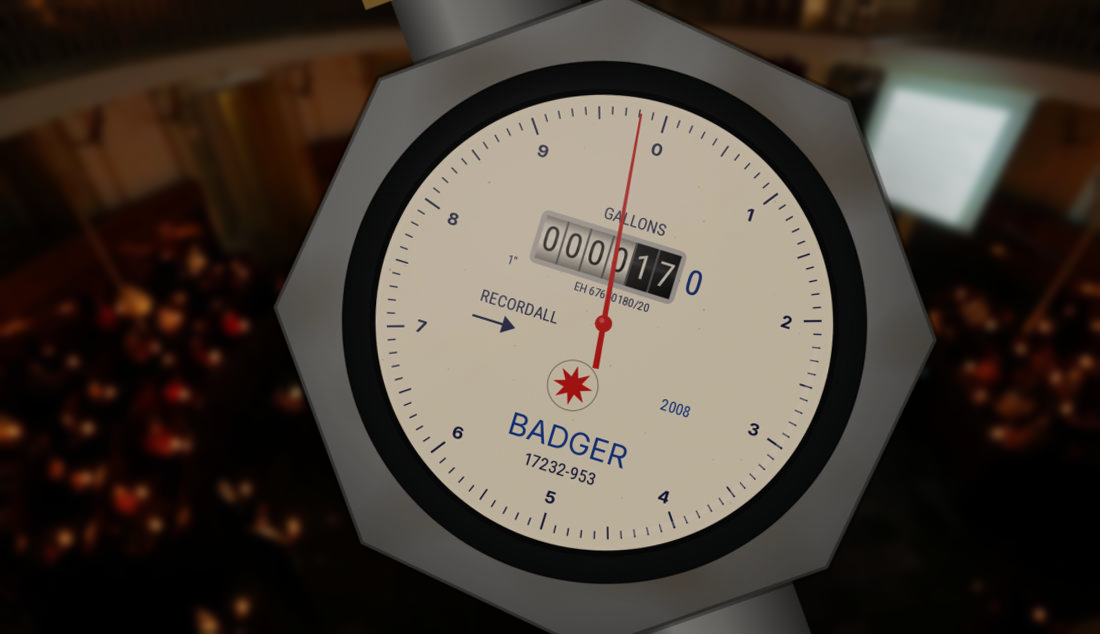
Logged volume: 169.8; gal
